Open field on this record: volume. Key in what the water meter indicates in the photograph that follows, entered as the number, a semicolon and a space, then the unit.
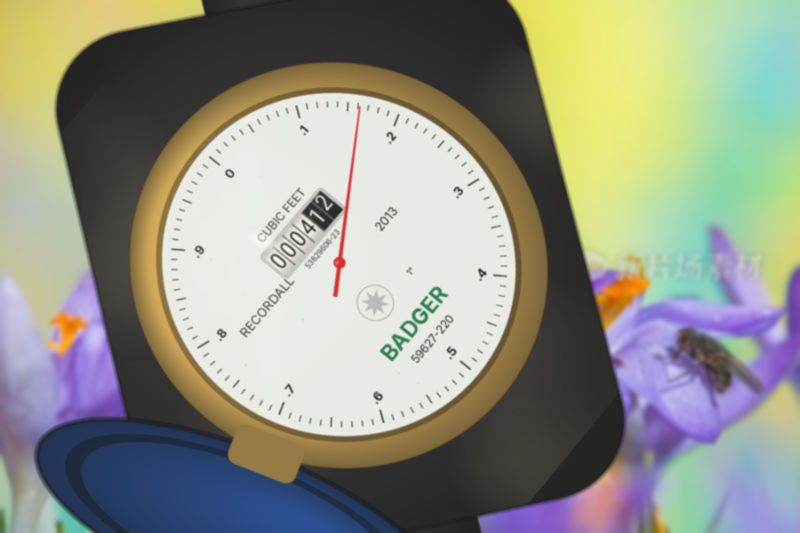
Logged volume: 412.16; ft³
